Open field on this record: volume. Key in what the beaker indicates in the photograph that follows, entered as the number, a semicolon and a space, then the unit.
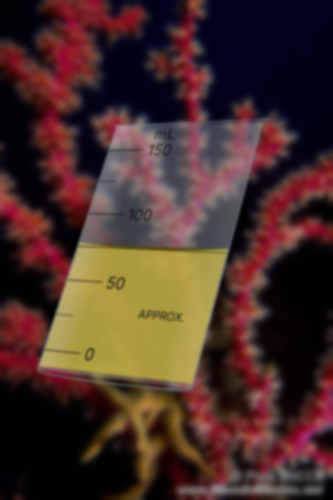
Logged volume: 75; mL
